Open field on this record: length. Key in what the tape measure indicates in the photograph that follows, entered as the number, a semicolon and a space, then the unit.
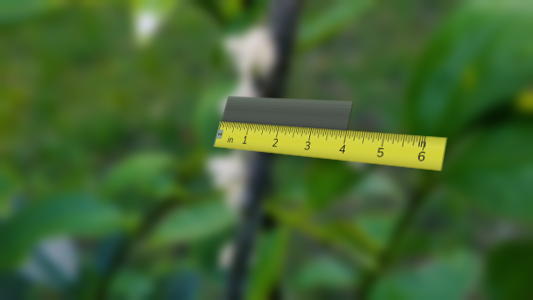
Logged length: 4; in
